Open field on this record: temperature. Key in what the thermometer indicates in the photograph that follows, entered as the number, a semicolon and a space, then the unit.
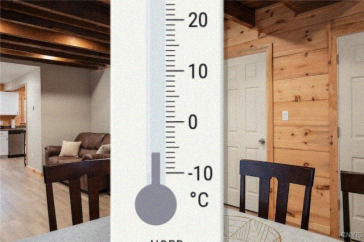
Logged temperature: -6; °C
